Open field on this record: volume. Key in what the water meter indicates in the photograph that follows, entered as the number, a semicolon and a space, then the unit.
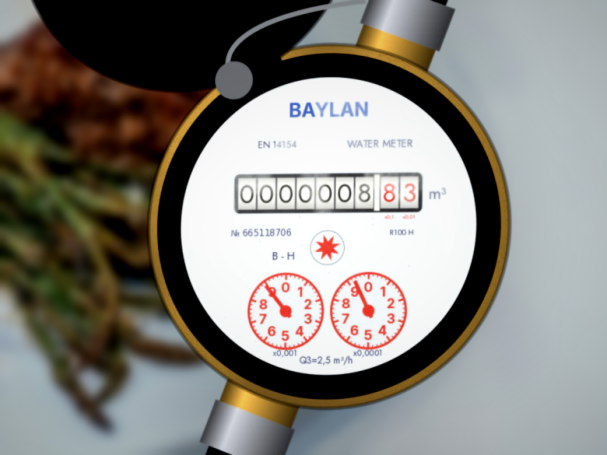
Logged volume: 8.8389; m³
